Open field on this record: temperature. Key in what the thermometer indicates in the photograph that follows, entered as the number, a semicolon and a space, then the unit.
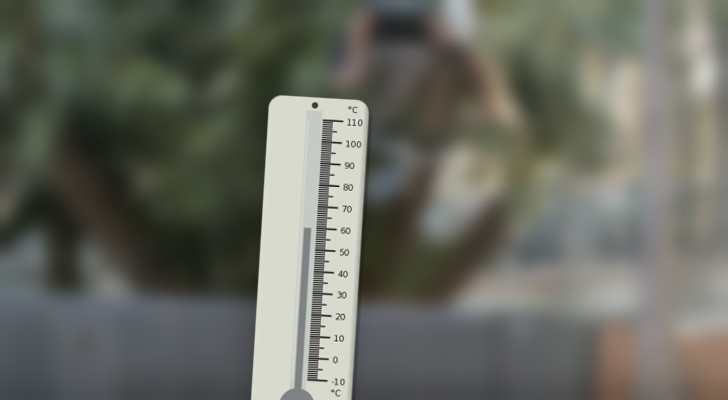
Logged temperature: 60; °C
